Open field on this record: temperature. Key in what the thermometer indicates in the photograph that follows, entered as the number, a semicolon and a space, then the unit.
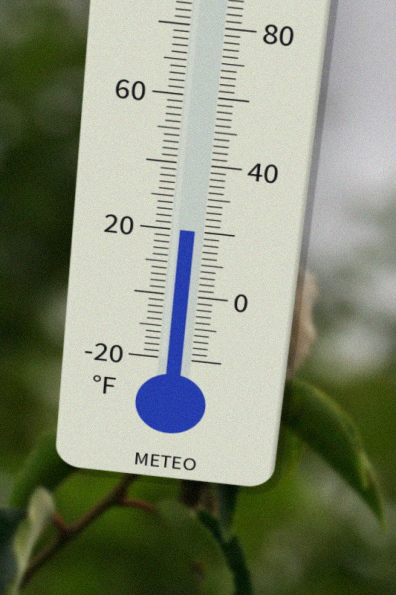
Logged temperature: 20; °F
